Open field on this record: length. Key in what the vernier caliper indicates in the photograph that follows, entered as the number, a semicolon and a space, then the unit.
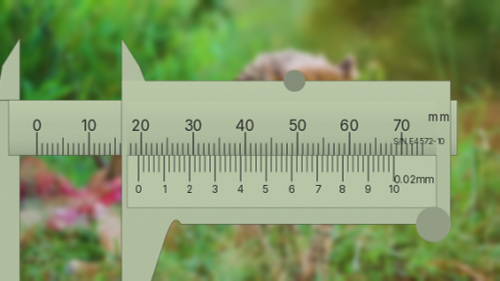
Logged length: 19.5; mm
